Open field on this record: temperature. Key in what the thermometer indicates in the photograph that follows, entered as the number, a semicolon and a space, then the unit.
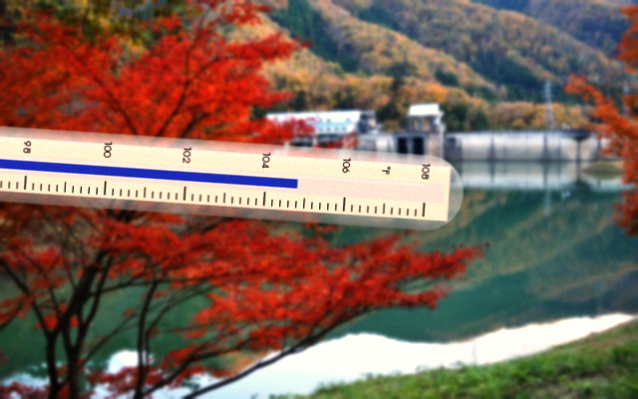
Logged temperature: 104.8; °F
